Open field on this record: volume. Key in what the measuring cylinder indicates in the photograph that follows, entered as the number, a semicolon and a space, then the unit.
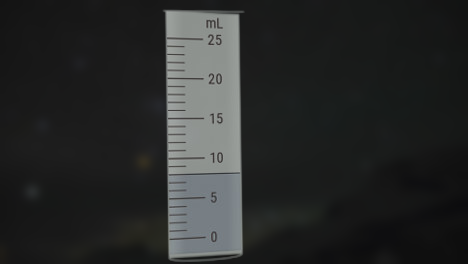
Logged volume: 8; mL
